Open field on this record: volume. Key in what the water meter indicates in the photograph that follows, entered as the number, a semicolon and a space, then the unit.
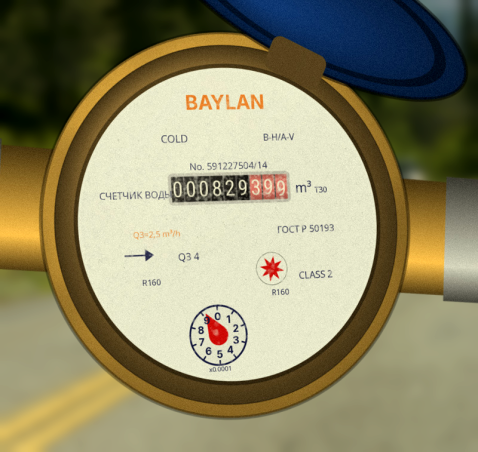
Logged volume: 829.3989; m³
